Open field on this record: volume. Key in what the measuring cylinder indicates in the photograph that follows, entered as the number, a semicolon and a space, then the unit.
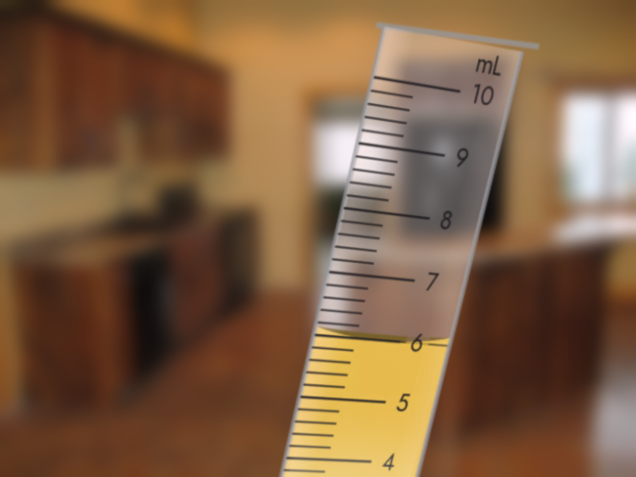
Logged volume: 6; mL
